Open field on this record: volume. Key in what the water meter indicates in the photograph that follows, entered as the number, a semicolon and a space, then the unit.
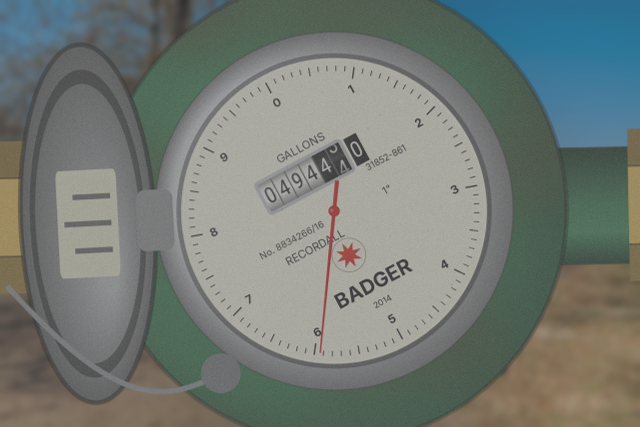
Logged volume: 494435.9; gal
